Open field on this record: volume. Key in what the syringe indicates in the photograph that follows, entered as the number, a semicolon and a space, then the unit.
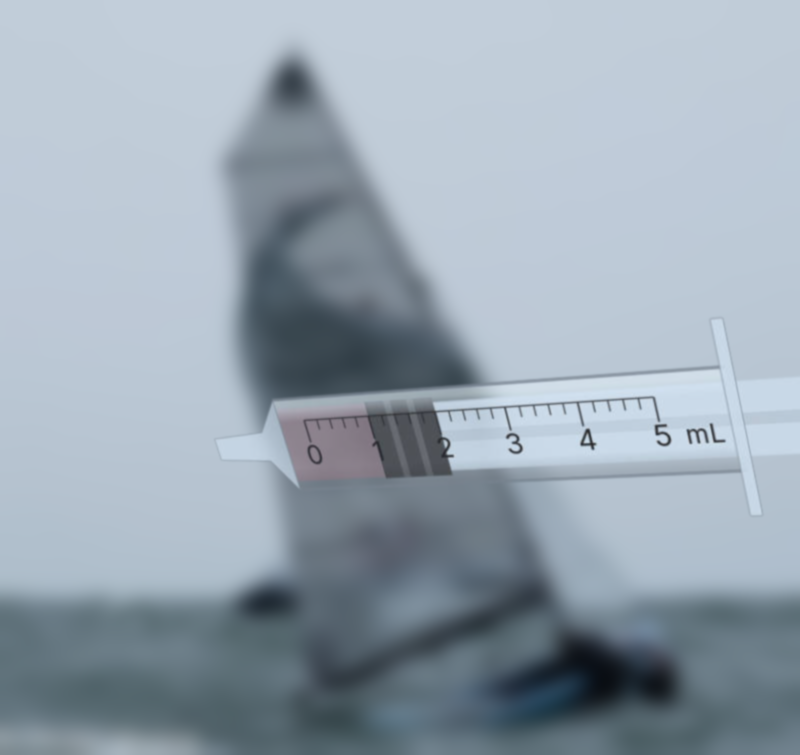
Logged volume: 1; mL
